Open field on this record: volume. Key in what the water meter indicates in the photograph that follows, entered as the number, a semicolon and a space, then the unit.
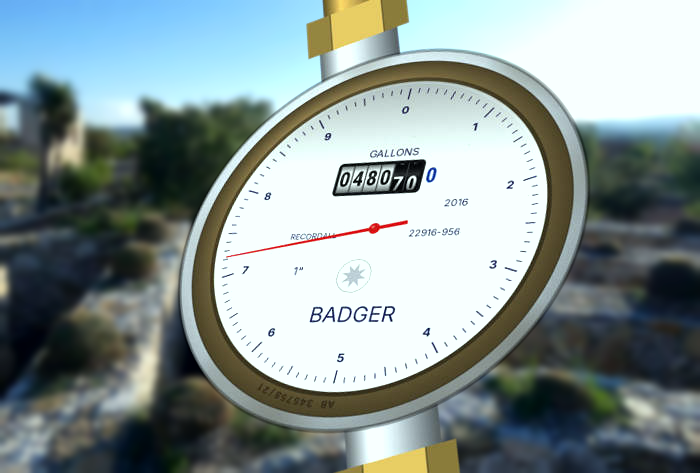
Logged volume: 480697.2; gal
